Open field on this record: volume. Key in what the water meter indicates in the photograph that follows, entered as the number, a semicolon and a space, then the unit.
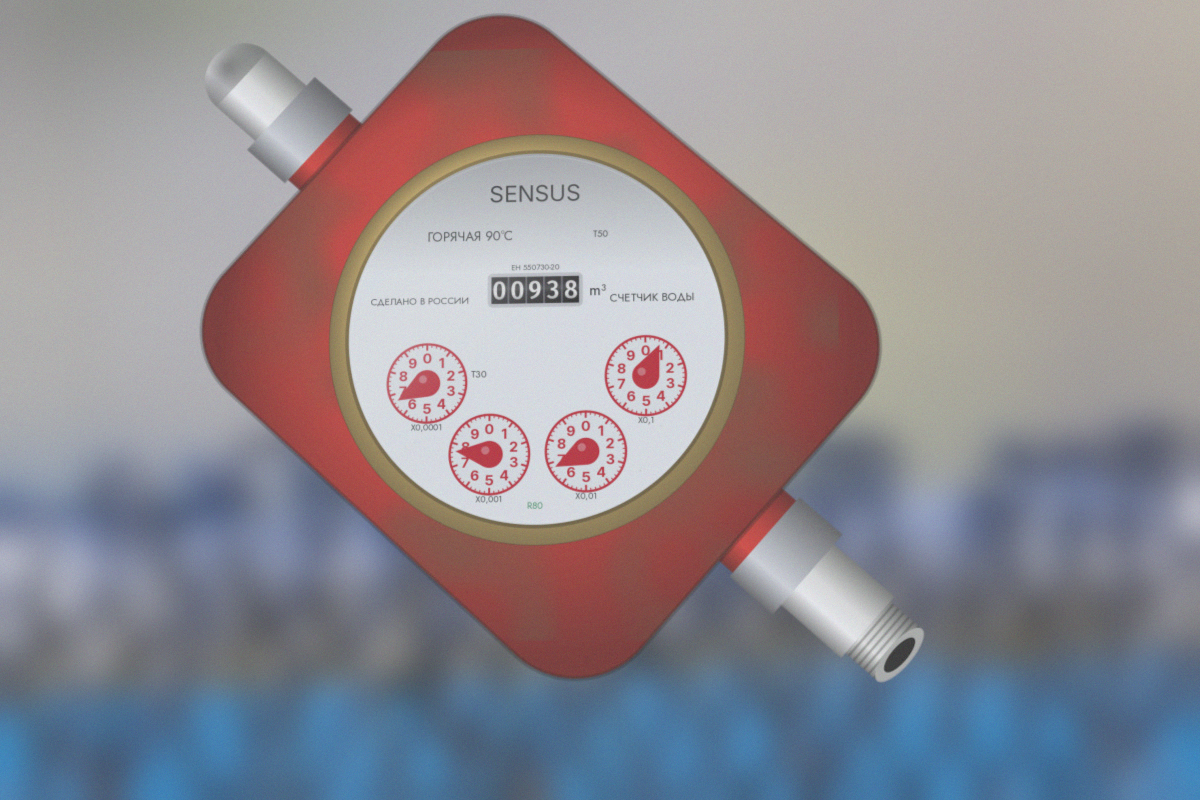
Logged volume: 938.0676; m³
